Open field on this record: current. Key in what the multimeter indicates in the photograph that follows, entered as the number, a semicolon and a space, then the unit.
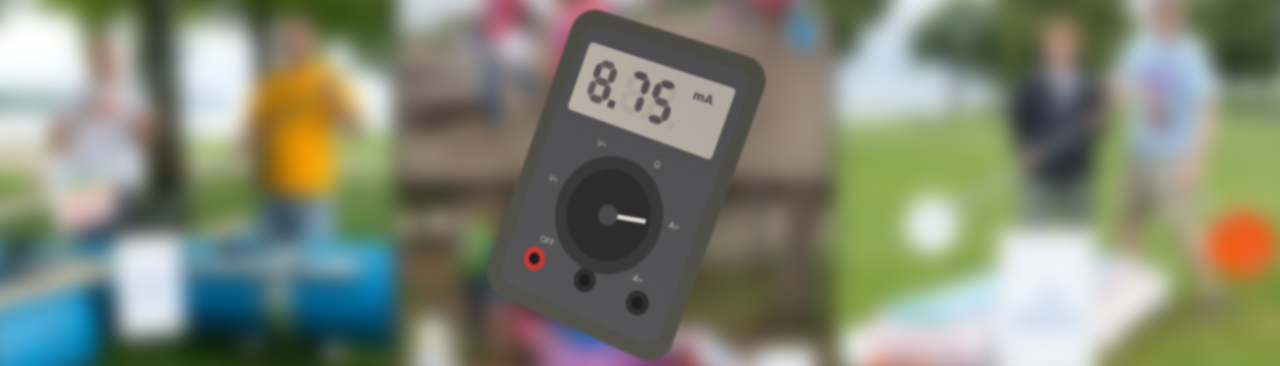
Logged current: 8.75; mA
